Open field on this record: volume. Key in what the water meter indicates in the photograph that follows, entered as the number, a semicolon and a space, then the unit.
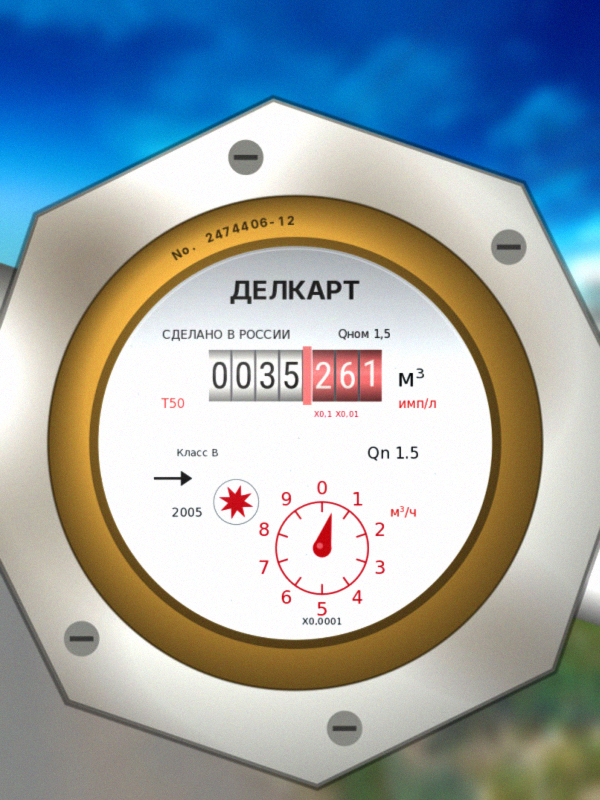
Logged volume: 35.2610; m³
